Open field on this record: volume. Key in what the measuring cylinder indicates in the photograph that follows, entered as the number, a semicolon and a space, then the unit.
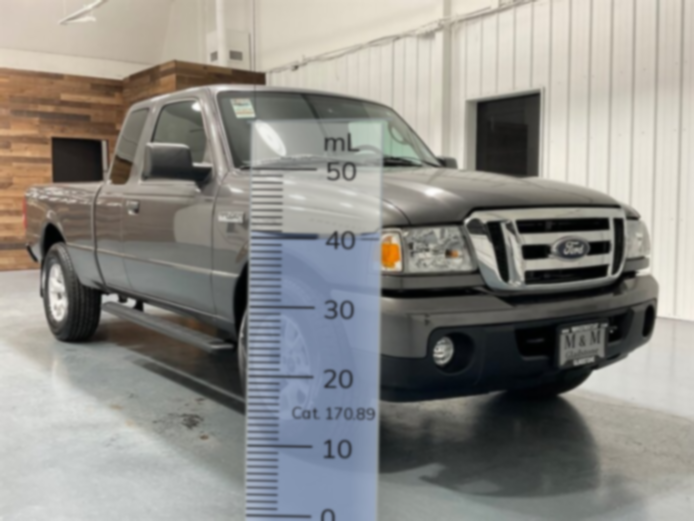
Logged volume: 40; mL
